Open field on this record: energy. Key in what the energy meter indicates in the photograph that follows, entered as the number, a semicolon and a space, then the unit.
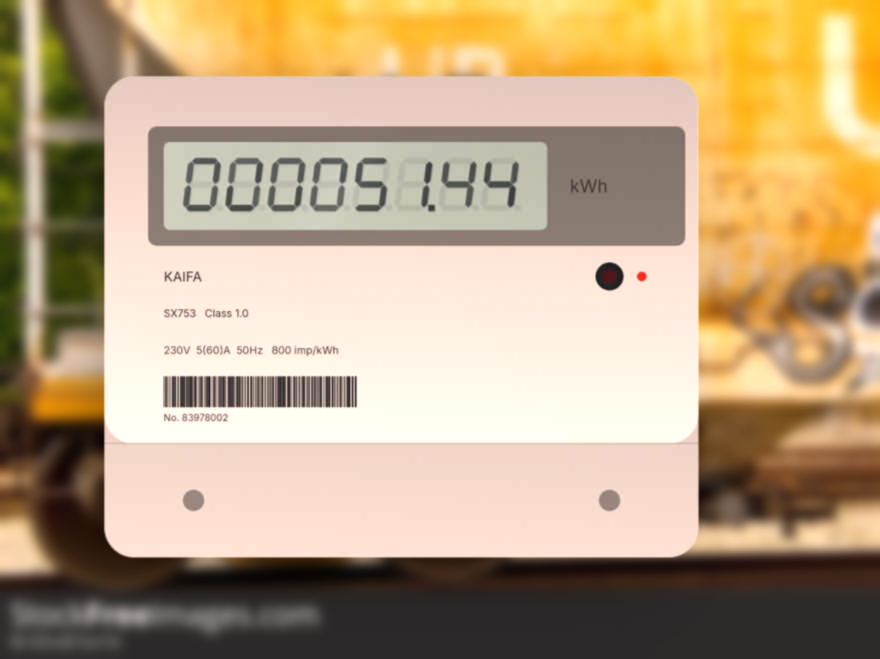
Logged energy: 51.44; kWh
